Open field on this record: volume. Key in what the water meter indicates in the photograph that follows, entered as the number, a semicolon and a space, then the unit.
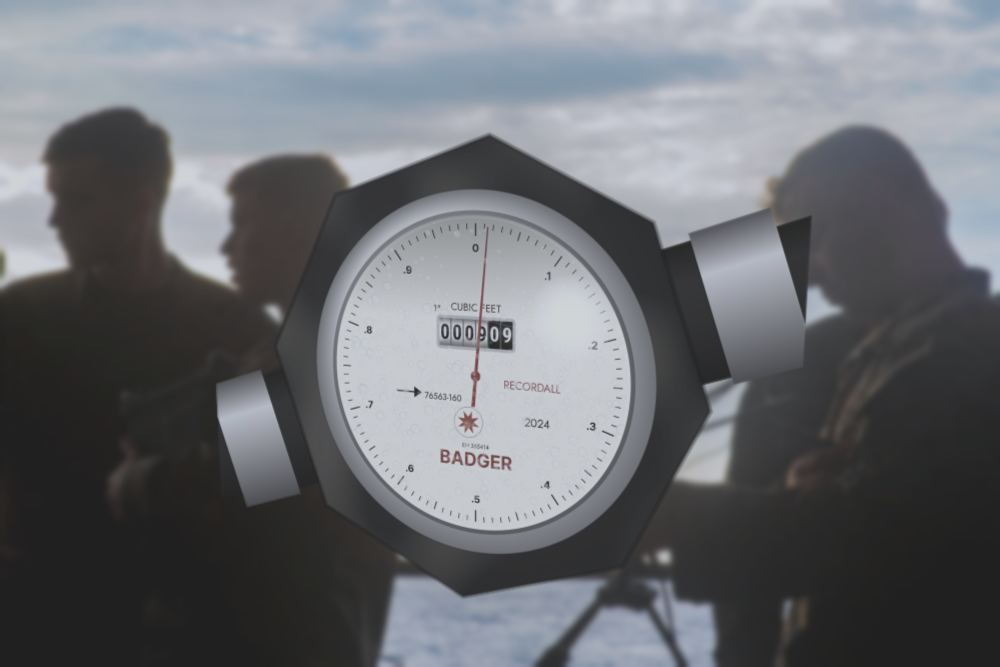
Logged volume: 909.01; ft³
